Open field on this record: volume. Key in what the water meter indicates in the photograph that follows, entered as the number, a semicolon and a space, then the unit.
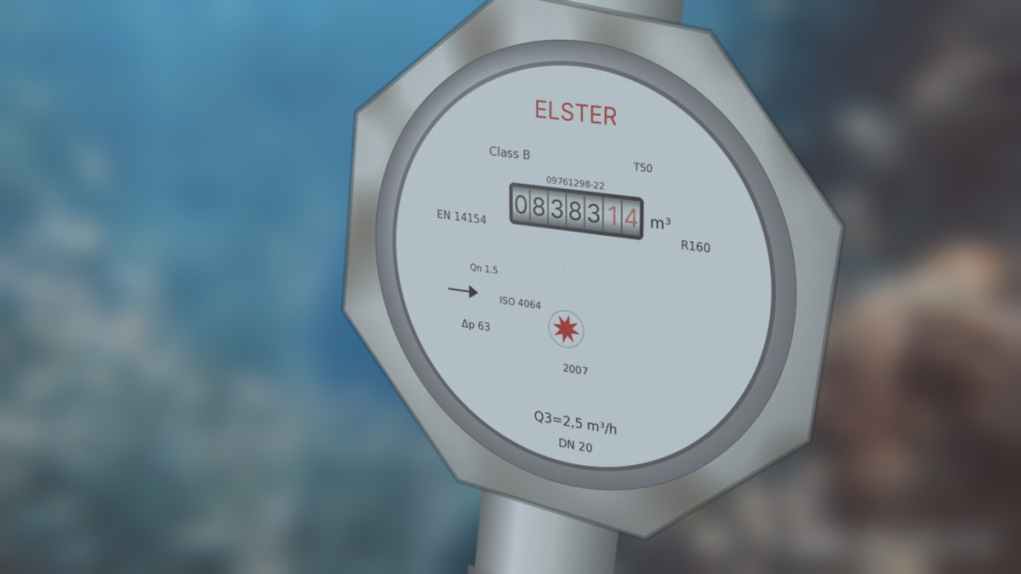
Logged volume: 8383.14; m³
